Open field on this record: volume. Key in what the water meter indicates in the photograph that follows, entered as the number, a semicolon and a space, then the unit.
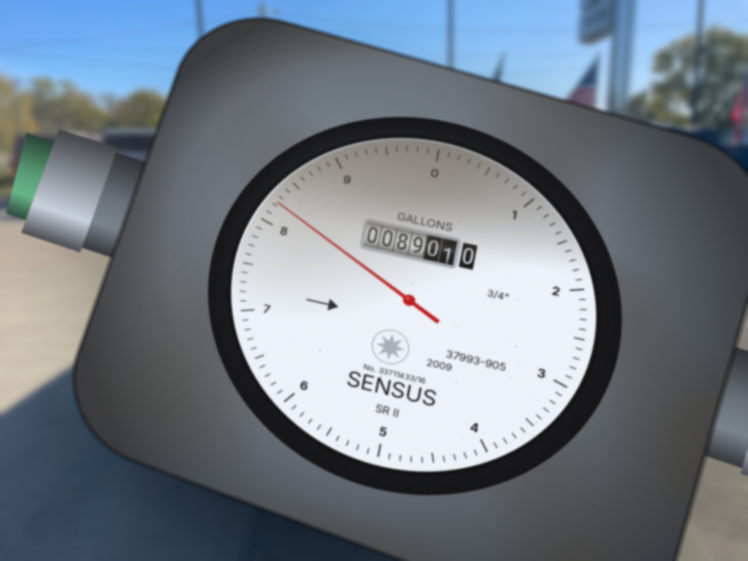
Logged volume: 89008.2; gal
